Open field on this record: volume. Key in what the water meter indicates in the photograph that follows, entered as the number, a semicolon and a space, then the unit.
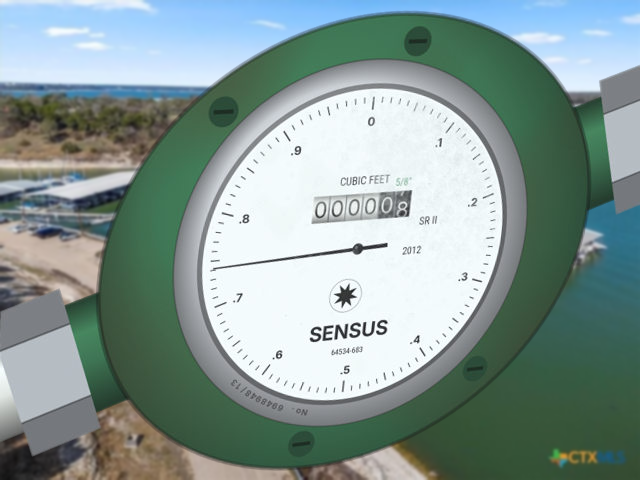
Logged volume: 7.74; ft³
